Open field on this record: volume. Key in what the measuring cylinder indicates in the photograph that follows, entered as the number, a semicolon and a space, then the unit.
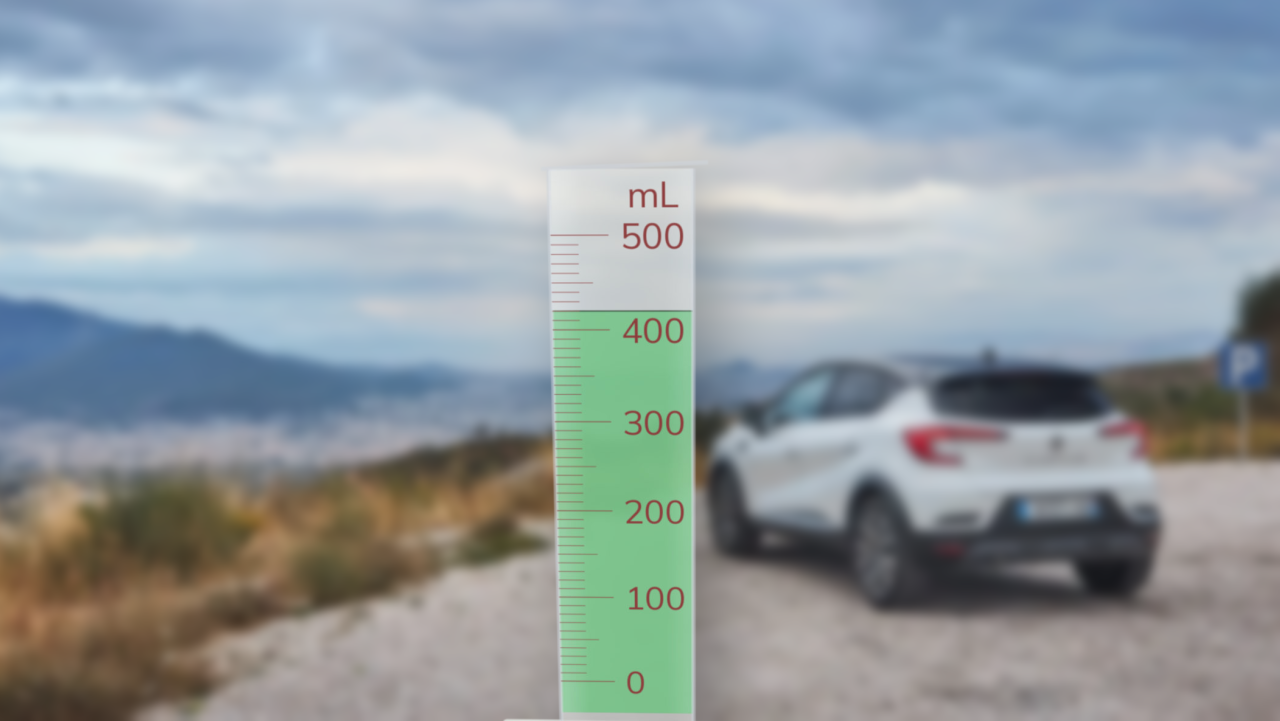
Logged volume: 420; mL
